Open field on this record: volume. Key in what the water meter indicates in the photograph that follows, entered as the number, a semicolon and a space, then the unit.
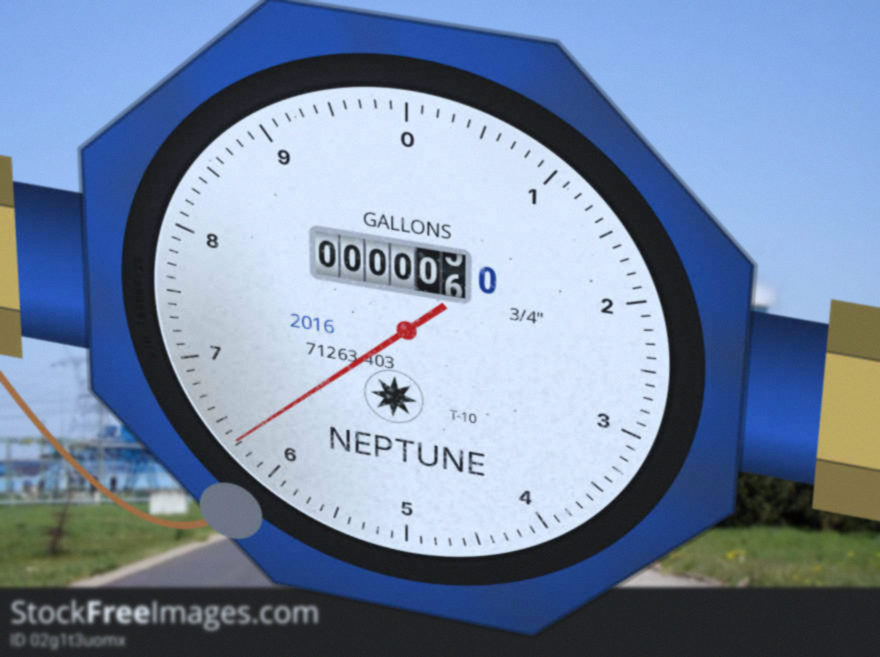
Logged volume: 56.3; gal
